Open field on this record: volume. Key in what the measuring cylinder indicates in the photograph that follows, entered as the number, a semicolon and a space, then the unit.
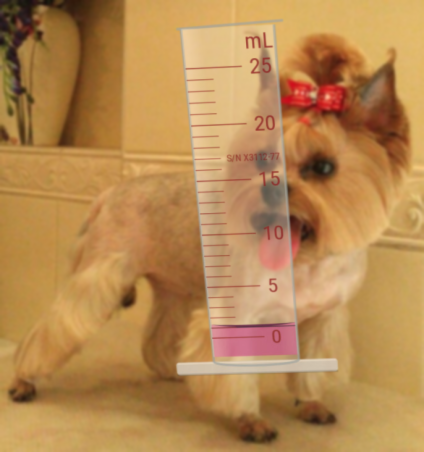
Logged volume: 1; mL
